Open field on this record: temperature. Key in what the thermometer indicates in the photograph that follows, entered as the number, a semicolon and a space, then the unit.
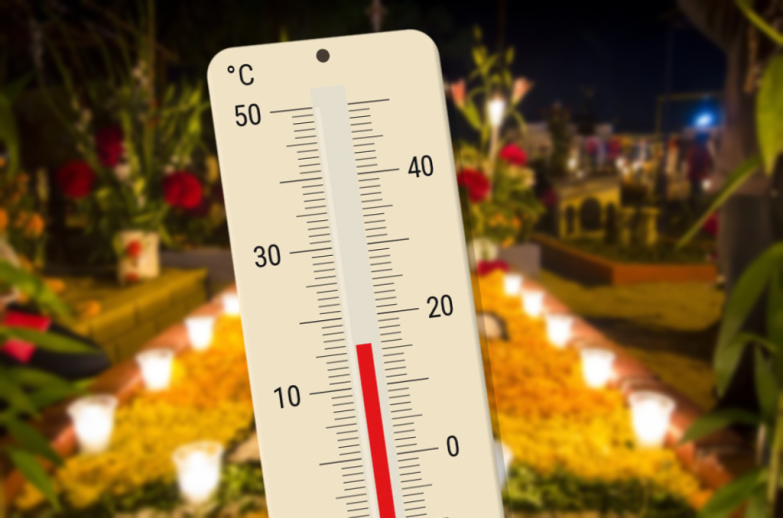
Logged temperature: 16; °C
